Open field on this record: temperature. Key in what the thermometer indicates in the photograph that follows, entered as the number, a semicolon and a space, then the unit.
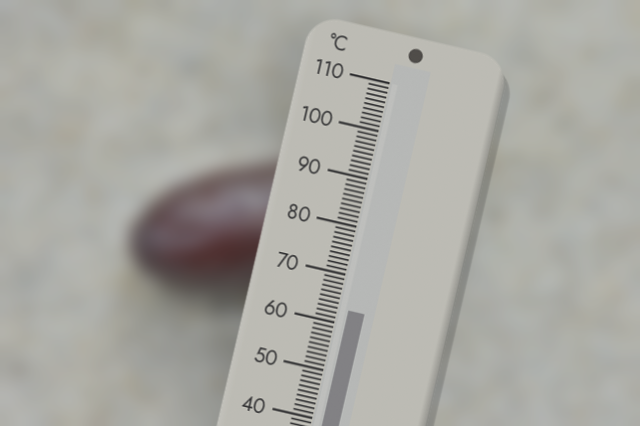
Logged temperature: 63; °C
